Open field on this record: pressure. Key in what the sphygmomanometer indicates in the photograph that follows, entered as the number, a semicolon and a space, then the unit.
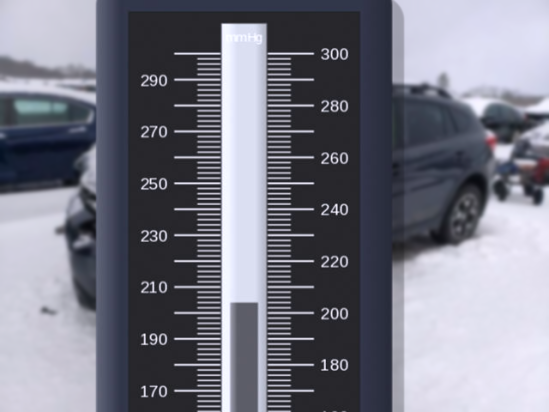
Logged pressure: 204; mmHg
